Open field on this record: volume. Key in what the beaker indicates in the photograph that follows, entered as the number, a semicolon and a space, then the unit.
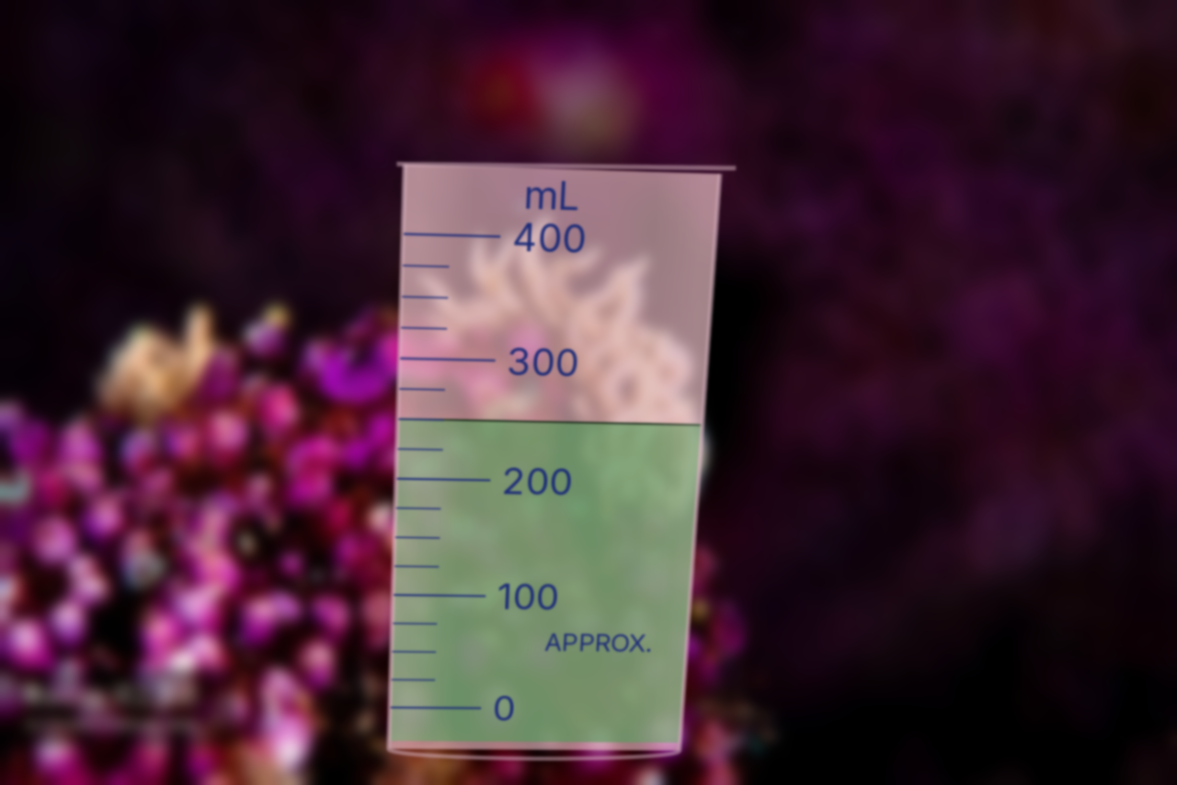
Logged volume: 250; mL
